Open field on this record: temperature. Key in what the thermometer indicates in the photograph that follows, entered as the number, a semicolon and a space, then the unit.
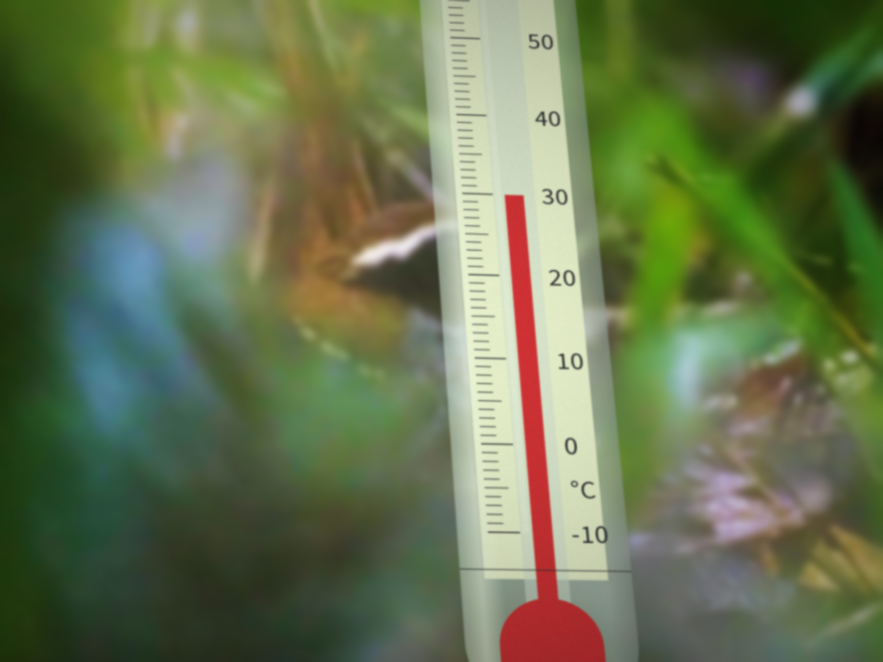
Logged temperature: 30; °C
